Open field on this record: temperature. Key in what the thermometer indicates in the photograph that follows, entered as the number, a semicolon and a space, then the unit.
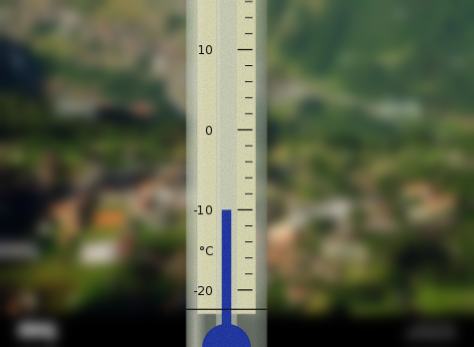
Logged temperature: -10; °C
